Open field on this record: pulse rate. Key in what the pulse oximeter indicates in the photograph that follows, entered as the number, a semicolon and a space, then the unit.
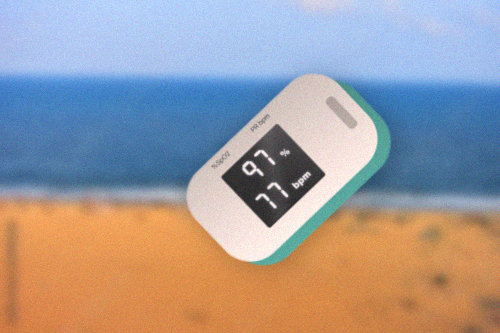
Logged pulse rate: 77; bpm
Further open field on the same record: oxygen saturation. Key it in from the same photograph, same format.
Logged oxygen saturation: 97; %
